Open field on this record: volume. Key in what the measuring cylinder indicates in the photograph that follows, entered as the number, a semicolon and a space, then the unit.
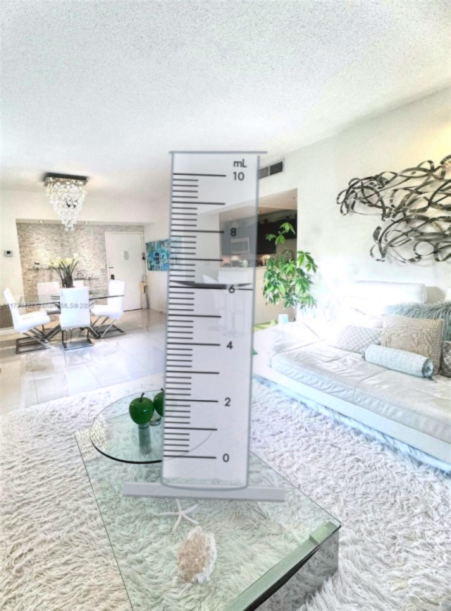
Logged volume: 6; mL
